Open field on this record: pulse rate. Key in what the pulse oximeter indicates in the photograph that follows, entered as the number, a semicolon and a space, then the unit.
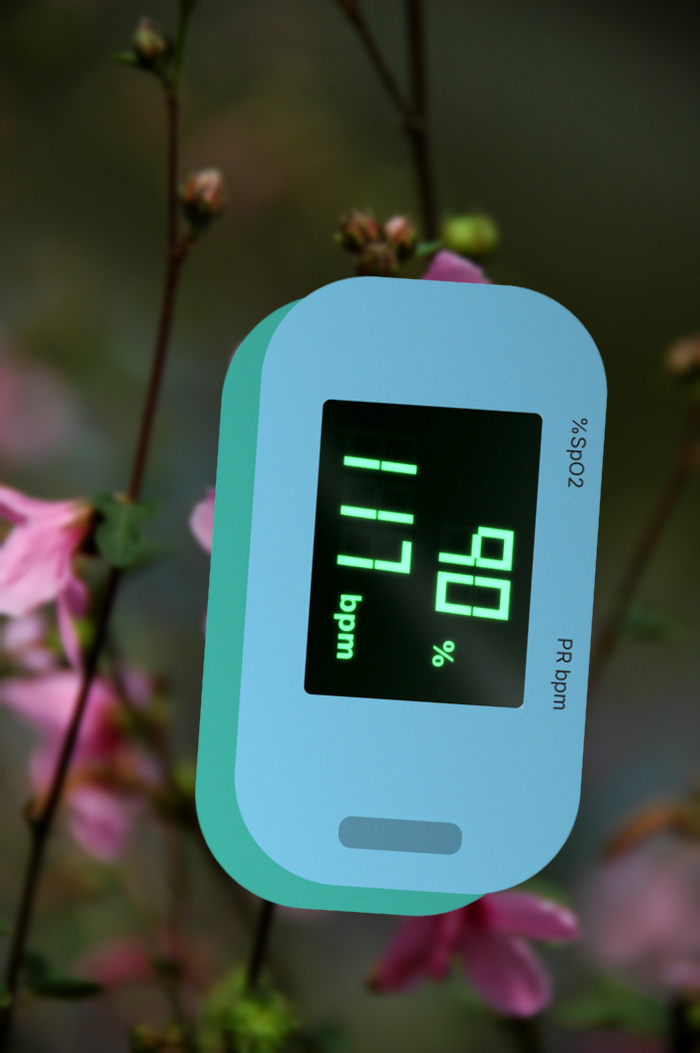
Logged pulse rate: 117; bpm
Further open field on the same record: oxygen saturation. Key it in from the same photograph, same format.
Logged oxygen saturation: 90; %
